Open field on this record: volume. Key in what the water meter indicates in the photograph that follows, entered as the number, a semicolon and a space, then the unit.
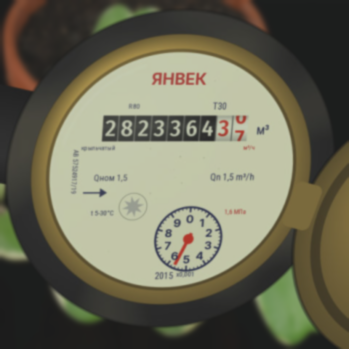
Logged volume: 2823364.365; m³
